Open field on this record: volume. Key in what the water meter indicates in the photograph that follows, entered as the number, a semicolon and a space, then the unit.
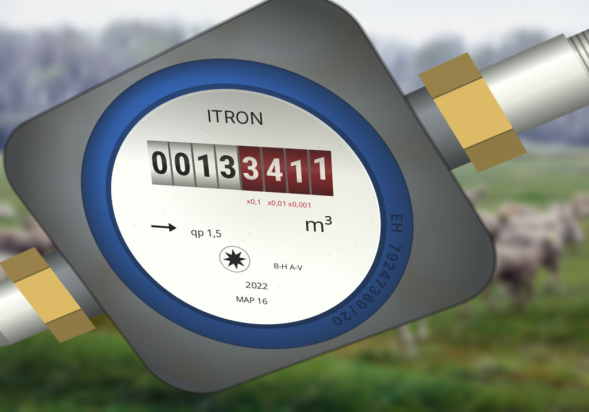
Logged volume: 13.3411; m³
